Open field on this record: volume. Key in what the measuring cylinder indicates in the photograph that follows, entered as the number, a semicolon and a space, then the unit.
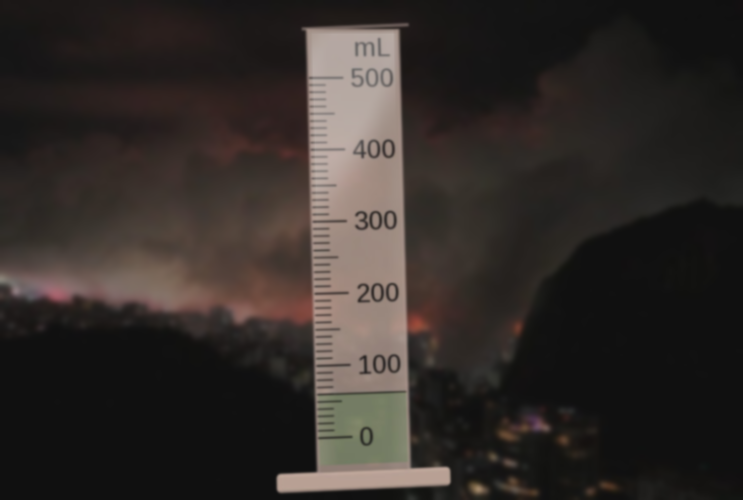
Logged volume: 60; mL
